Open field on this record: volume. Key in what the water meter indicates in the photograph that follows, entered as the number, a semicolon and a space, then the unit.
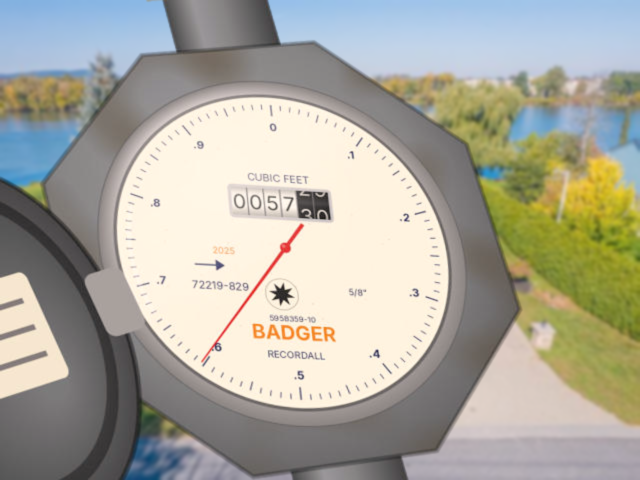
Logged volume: 5729.60; ft³
